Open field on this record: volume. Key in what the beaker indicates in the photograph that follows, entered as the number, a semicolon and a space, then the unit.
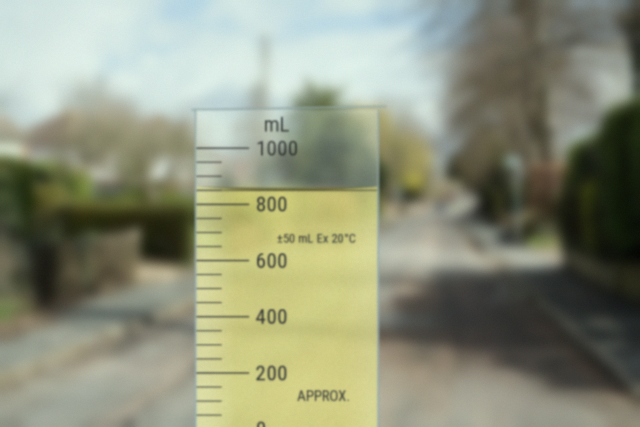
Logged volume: 850; mL
